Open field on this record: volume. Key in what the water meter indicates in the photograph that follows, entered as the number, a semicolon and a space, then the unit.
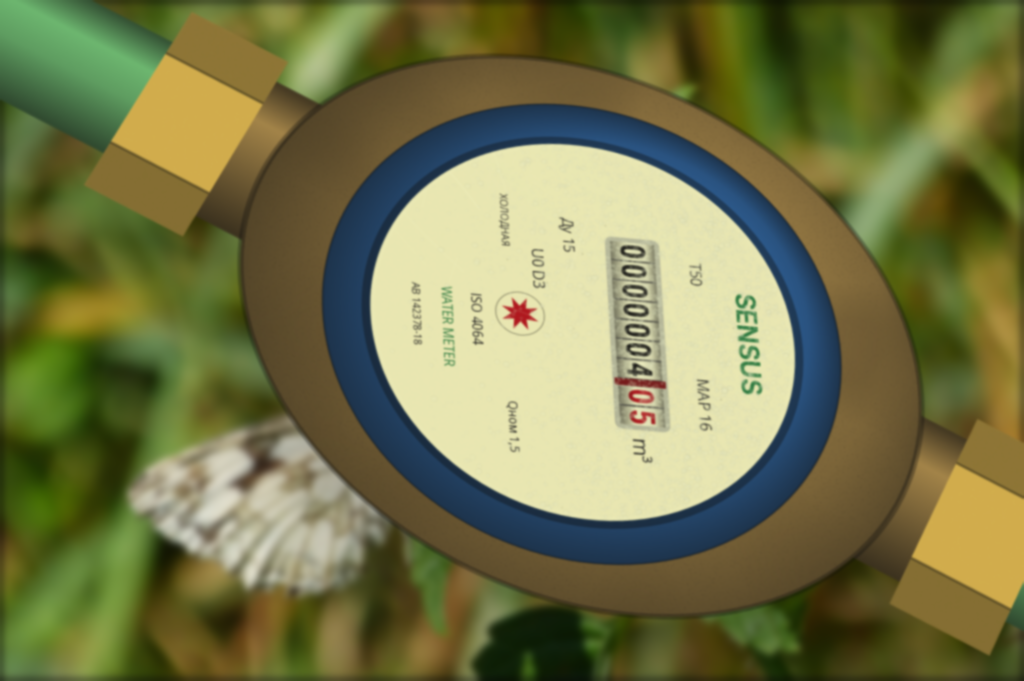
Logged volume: 4.05; m³
